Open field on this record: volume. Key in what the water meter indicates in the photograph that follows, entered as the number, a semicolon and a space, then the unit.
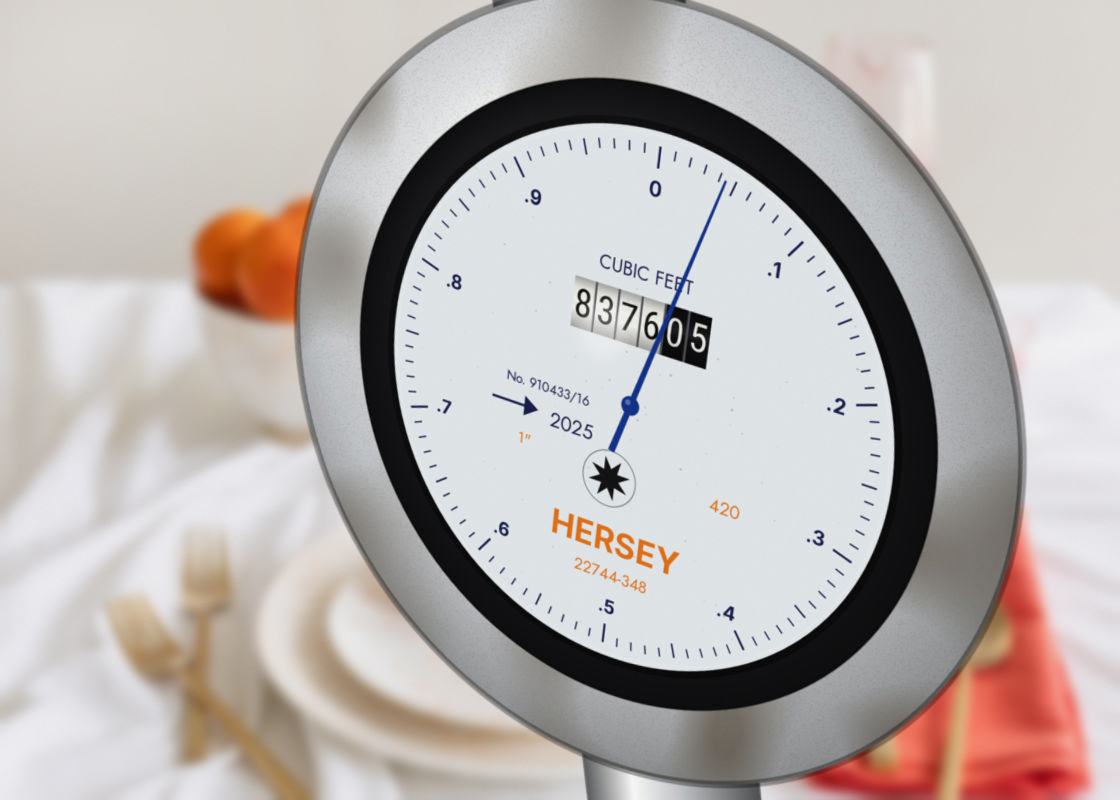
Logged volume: 837605.04; ft³
